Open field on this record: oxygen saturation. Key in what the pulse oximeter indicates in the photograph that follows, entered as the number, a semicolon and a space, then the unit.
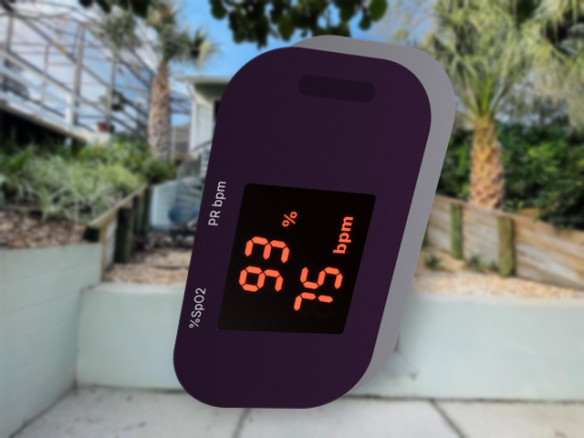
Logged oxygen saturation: 93; %
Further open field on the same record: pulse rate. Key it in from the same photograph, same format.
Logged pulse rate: 75; bpm
